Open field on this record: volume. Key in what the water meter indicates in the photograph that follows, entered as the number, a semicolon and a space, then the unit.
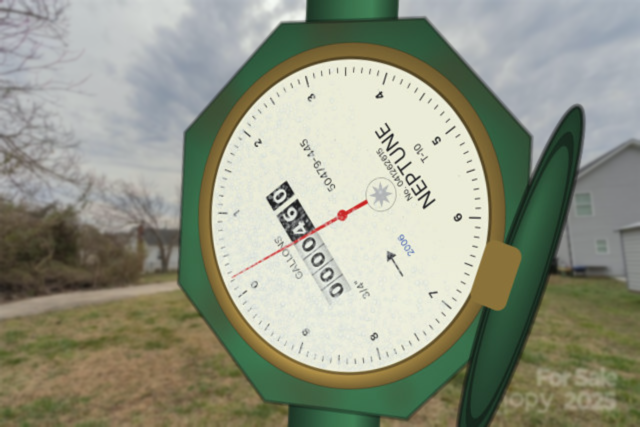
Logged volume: 460.2; gal
